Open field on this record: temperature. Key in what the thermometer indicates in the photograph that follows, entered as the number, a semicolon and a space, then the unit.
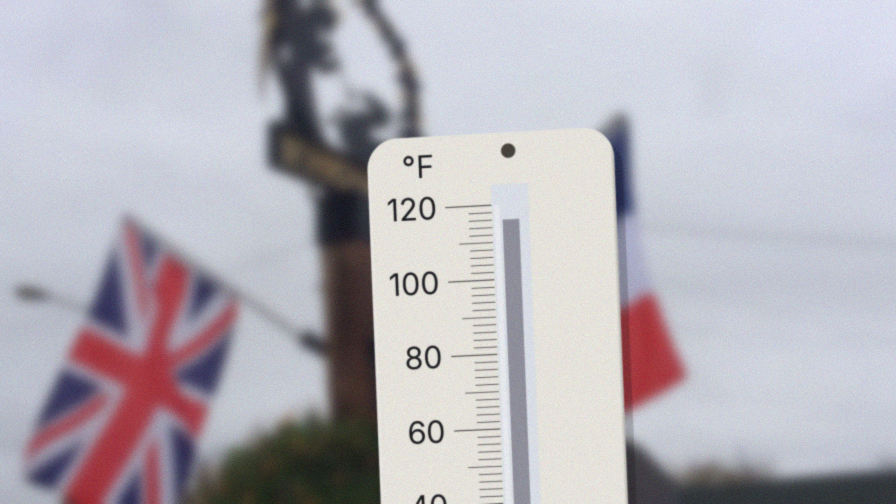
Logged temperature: 116; °F
